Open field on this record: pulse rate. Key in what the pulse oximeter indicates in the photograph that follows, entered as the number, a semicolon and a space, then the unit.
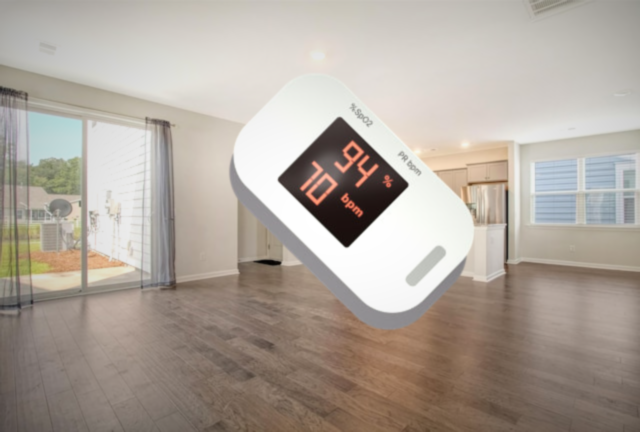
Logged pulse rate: 70; bpm
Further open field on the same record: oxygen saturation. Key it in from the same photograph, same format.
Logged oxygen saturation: 94; %
